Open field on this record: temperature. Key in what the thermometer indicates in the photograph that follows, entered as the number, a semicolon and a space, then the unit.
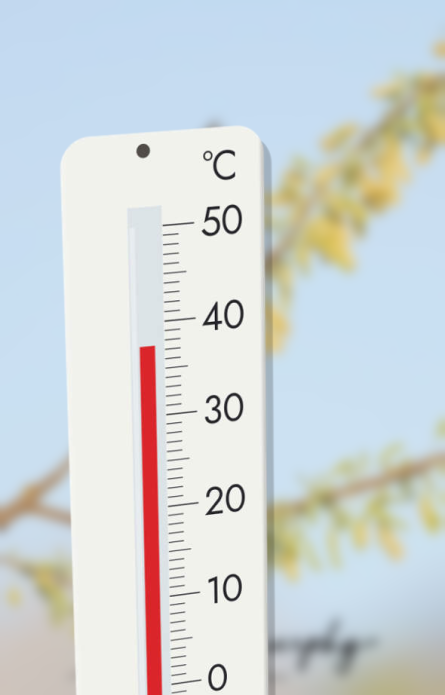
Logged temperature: 37.5; °C
